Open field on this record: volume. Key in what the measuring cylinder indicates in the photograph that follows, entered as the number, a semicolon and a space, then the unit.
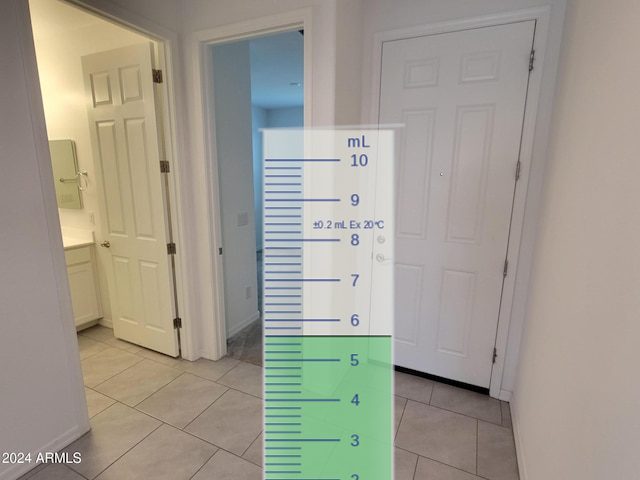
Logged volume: 5.6; mL
